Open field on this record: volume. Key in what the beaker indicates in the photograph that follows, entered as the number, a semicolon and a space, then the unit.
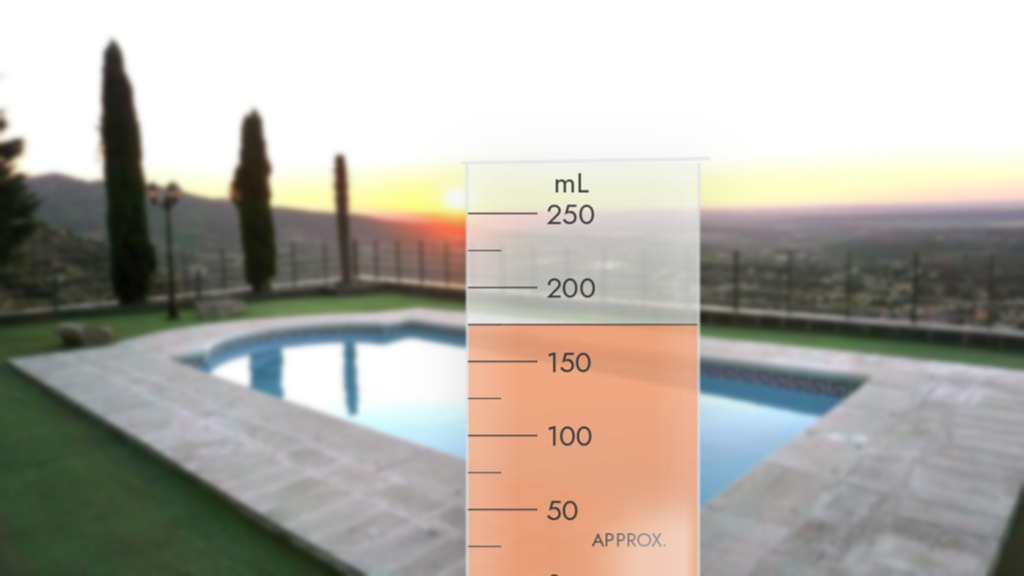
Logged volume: 175; mL
